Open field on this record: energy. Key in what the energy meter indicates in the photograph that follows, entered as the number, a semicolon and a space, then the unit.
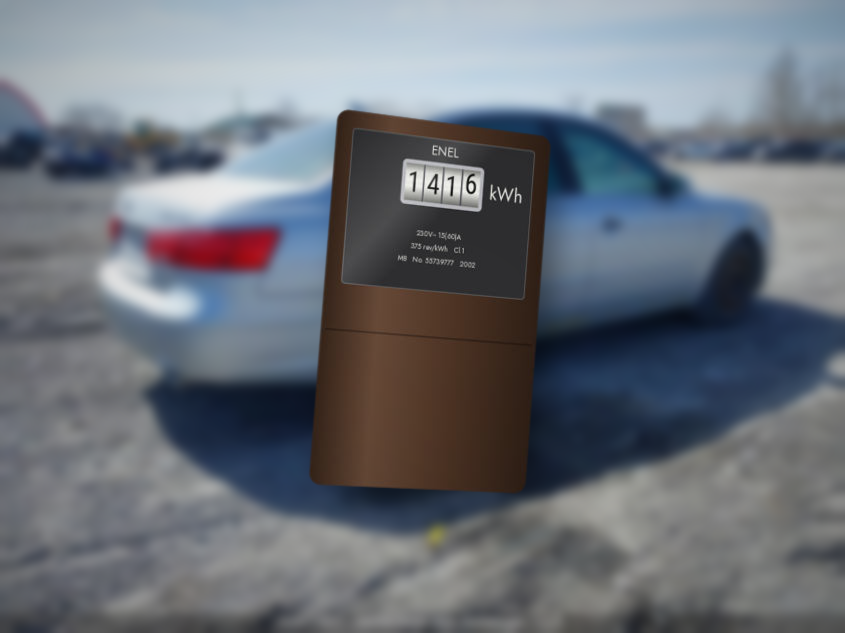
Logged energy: 1416; kWh
